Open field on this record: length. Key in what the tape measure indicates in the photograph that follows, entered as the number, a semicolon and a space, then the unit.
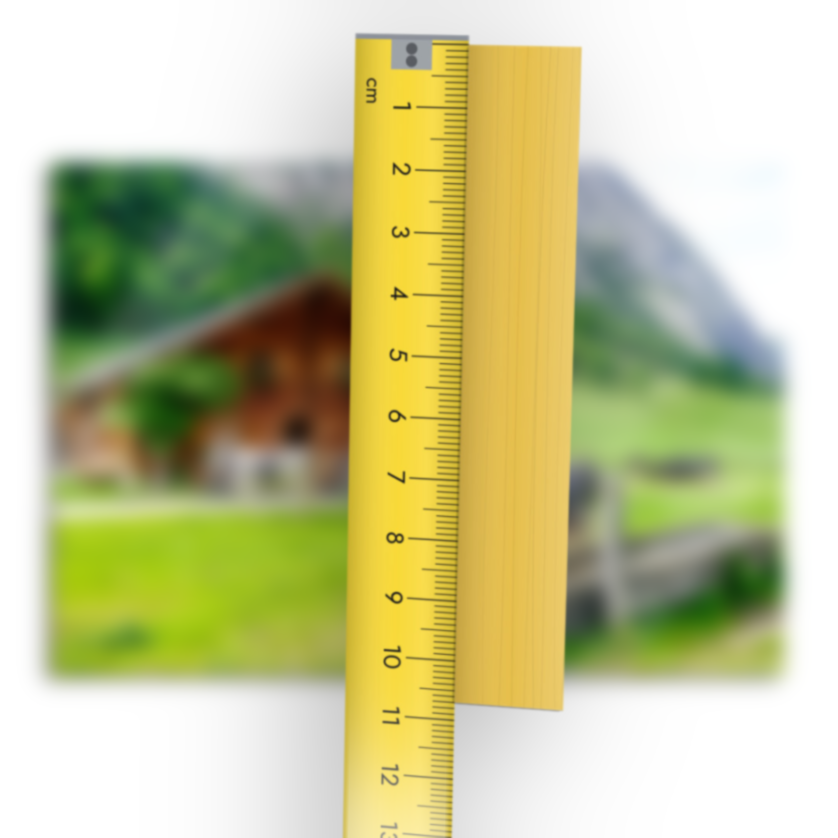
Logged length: 10.7; cm
